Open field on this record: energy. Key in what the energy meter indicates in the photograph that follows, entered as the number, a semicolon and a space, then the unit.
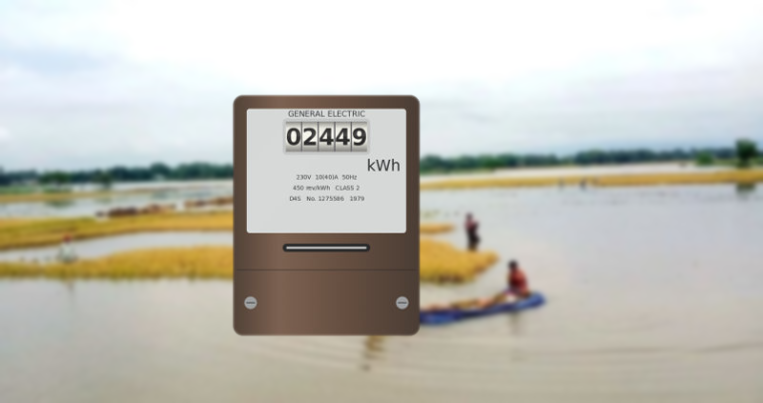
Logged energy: 2449; kWh
